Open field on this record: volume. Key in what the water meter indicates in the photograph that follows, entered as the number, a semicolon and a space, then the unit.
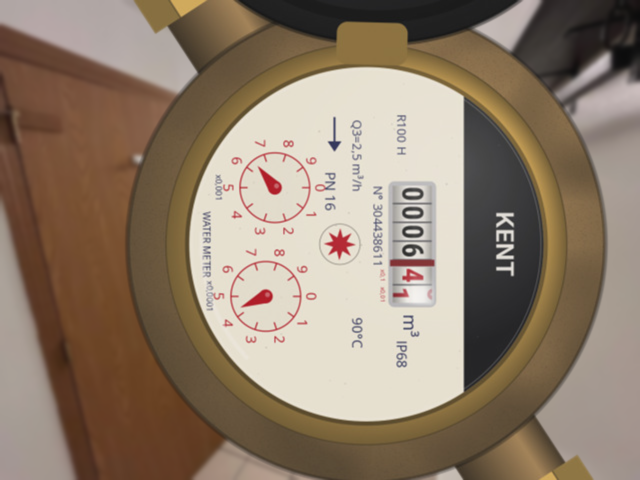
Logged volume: 6.4064; m³
